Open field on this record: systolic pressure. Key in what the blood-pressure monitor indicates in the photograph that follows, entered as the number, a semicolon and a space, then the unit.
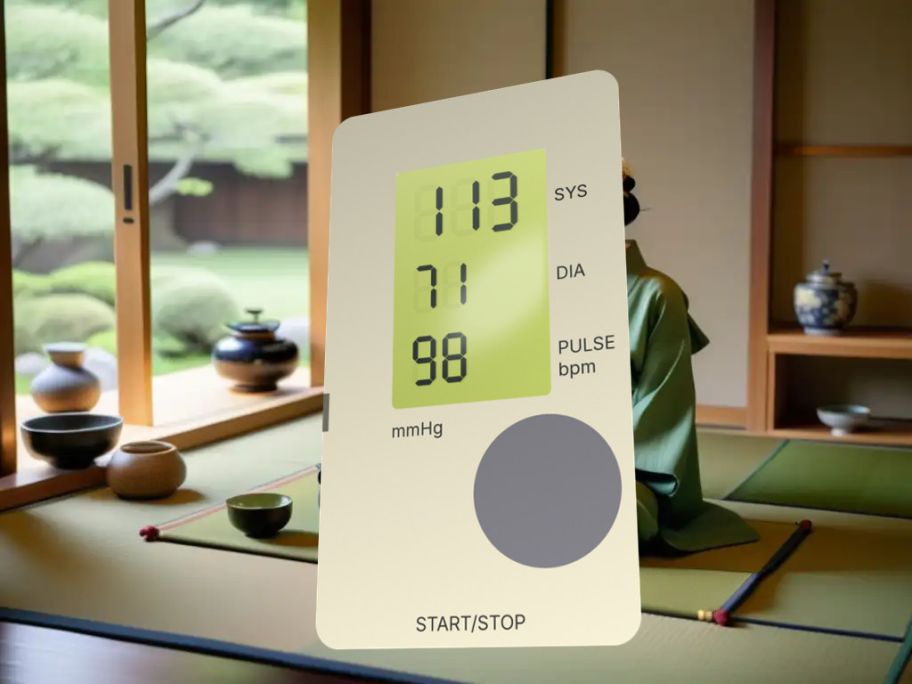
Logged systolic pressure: 113; mmHg
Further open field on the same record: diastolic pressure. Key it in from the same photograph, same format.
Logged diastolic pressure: 71; mmHg
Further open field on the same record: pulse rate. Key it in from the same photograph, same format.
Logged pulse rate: 98; bpm
